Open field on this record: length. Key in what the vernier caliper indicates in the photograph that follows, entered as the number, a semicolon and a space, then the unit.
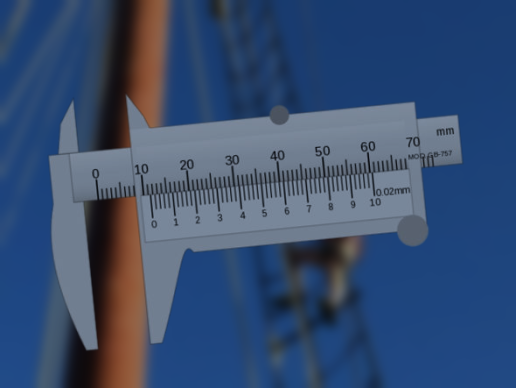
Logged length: 11.5; mm
